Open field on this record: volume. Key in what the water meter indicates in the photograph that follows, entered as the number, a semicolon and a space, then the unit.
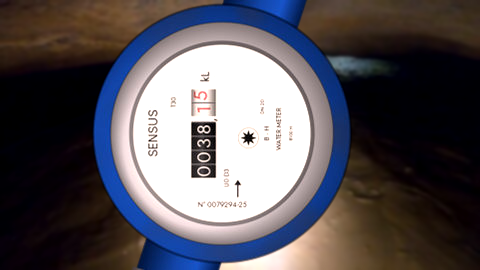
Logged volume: 38.15; kL
